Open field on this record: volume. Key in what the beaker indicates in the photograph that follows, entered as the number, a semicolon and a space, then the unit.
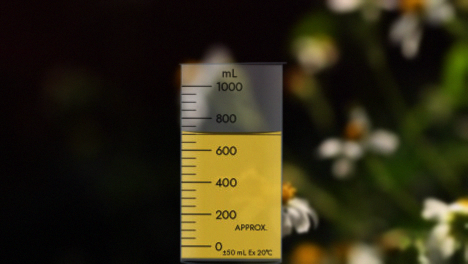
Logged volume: 700; mL
